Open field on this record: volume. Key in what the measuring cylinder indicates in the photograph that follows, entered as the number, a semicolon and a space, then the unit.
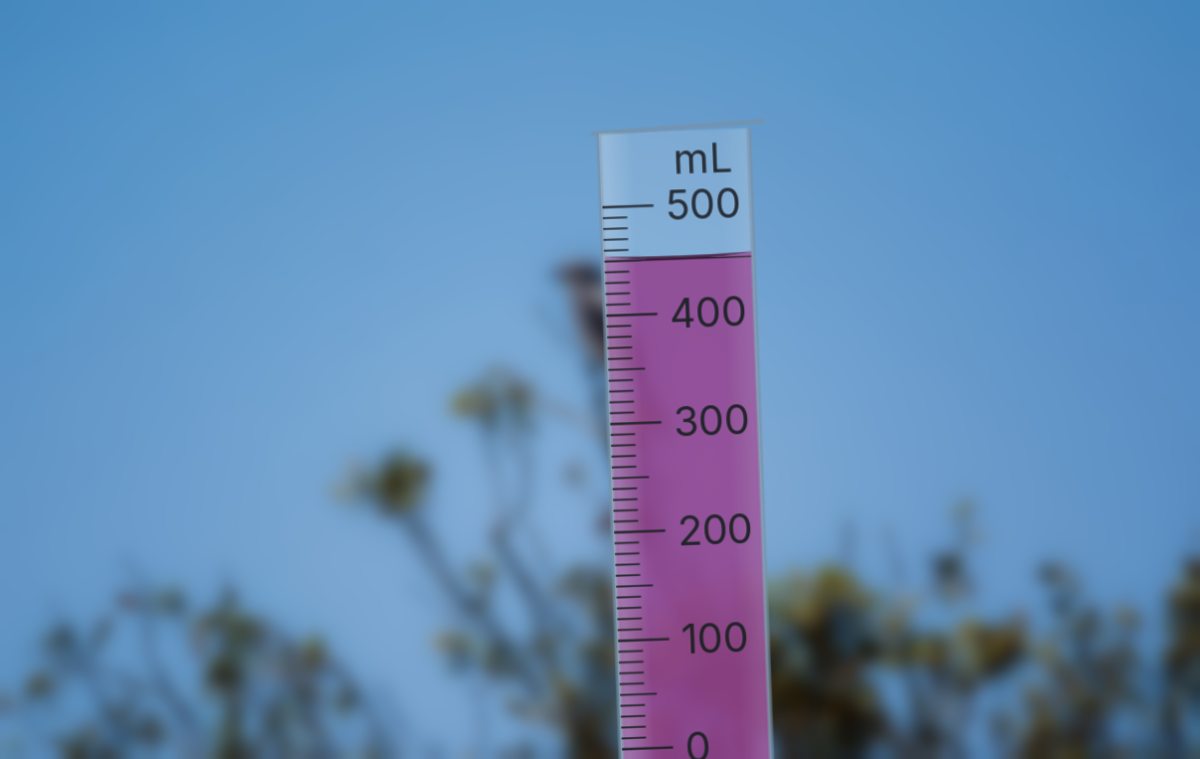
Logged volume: 450; mL
